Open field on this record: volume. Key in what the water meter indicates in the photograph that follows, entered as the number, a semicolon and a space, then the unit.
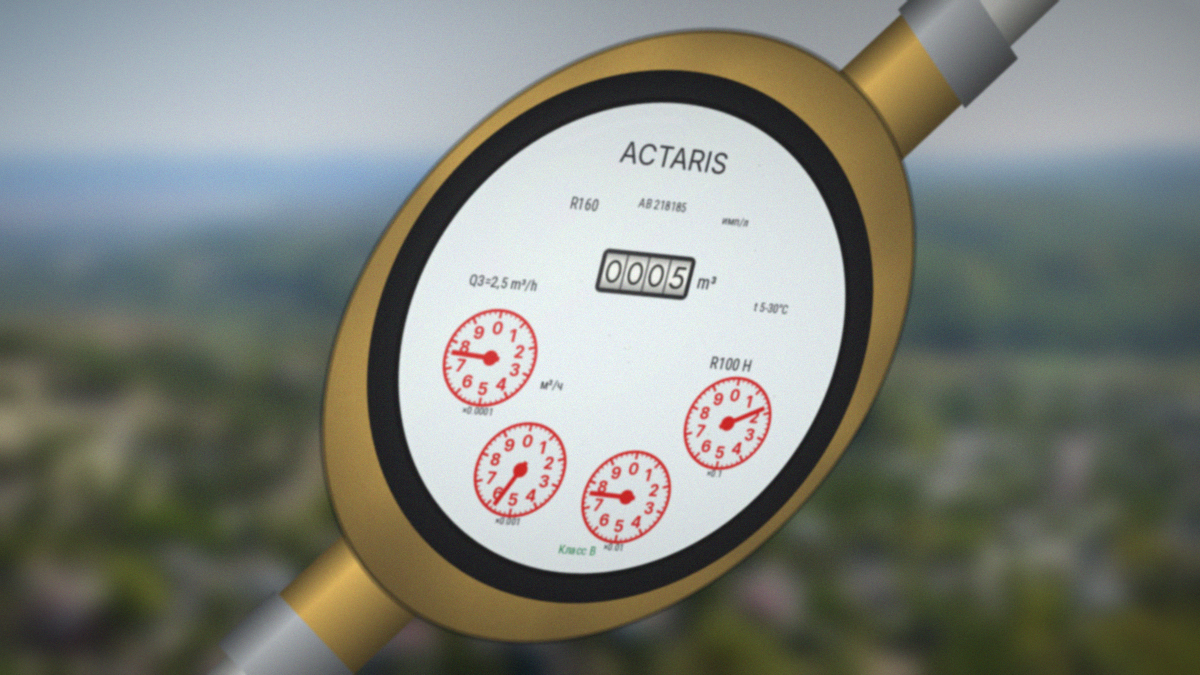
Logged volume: 5.1757; m³
